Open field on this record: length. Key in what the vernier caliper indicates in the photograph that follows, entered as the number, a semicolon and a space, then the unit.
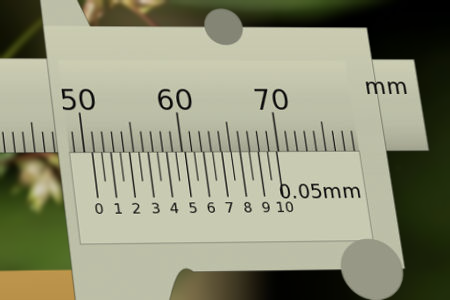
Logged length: 50.8; mm
